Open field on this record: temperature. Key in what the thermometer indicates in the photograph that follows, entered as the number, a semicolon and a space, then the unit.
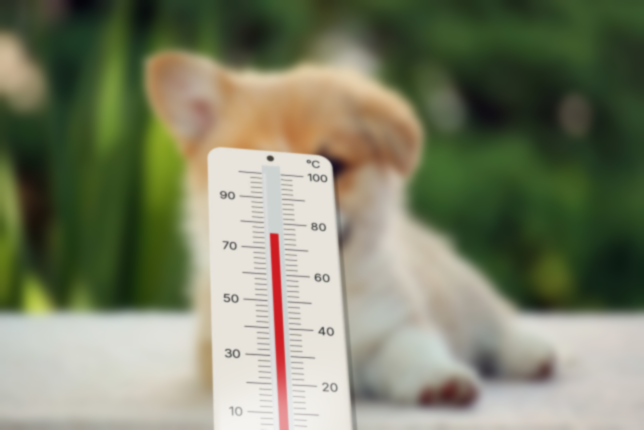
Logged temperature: 76; °C
